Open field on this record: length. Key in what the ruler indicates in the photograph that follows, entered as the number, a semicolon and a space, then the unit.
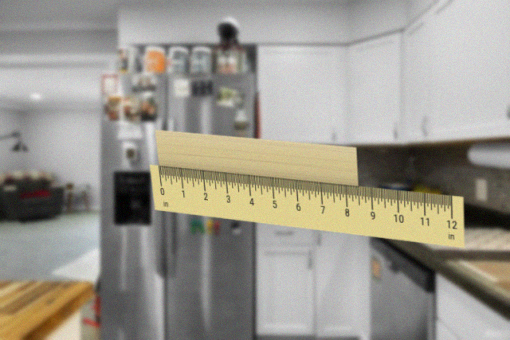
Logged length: 8.5; in
